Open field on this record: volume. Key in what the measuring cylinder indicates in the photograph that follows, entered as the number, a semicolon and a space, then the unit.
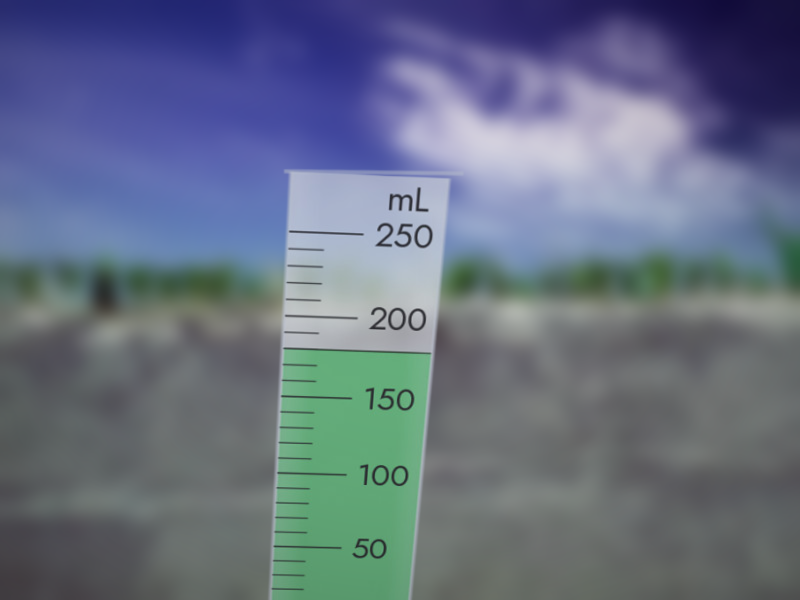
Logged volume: 180; mL
